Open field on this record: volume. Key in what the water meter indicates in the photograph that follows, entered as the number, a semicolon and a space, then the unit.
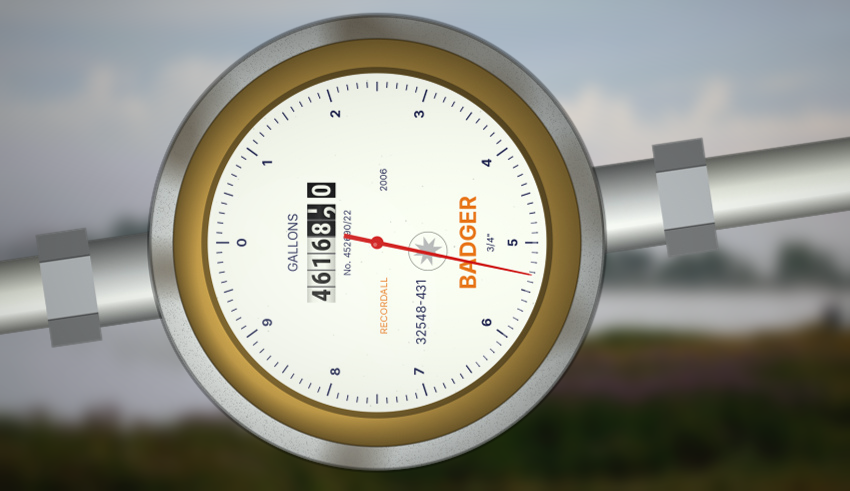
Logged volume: 4616815.3; gal
